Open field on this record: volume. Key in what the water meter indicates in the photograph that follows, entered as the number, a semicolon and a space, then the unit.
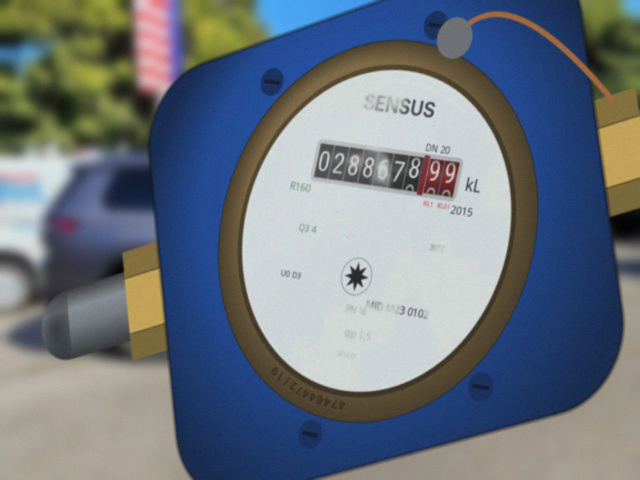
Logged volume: 288678.99; kL
